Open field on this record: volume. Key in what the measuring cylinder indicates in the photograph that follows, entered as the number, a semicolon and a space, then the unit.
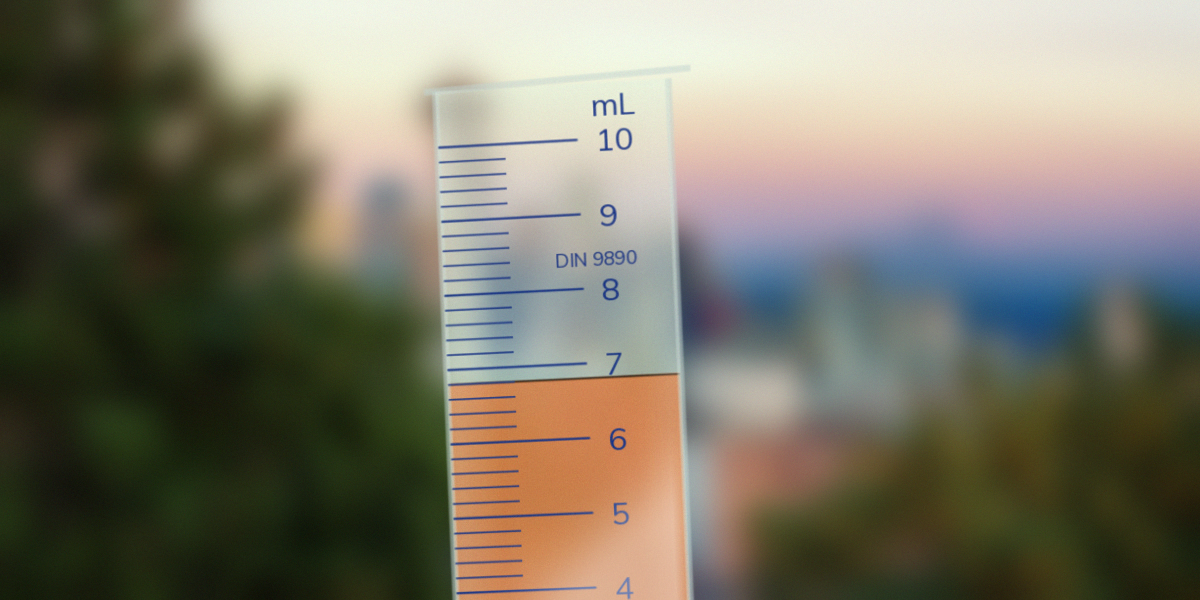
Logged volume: 6.8; mL
